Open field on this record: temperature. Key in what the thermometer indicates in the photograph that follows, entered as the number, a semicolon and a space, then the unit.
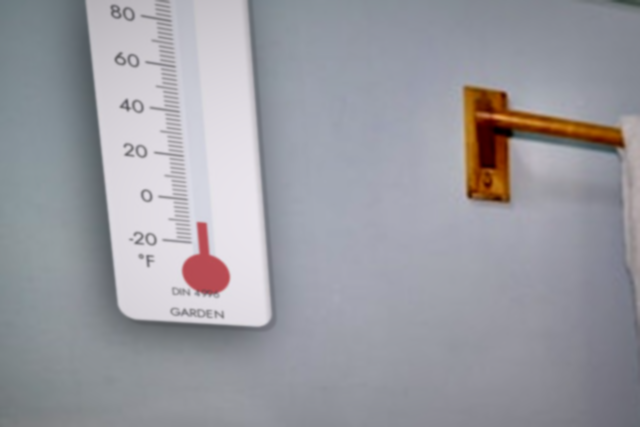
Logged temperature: -10; °F
